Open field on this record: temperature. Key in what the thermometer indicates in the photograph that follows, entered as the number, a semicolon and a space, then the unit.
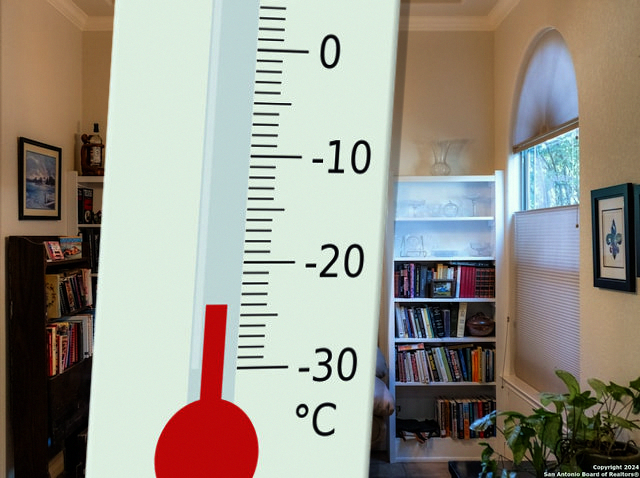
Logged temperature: -24; °C
